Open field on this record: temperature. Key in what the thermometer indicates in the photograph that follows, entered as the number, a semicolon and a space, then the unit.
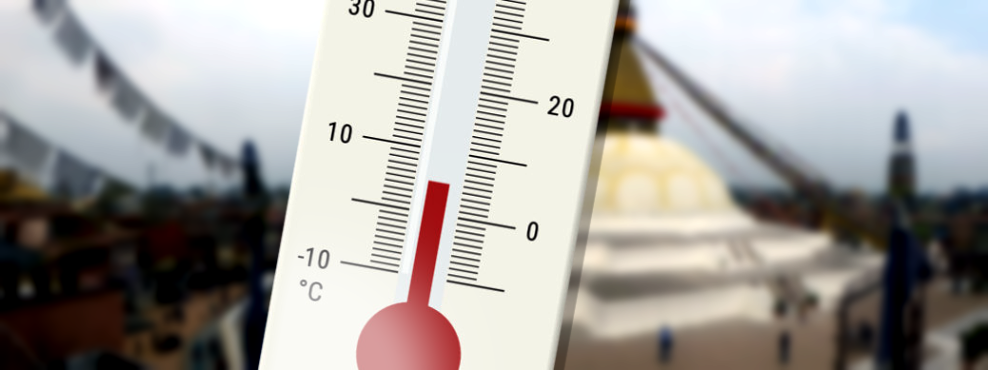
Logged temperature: 5; °C
